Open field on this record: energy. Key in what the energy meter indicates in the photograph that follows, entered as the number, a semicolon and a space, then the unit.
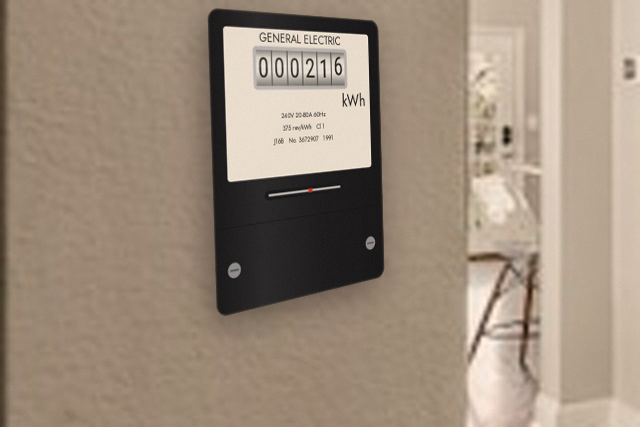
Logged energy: 216; kWh
